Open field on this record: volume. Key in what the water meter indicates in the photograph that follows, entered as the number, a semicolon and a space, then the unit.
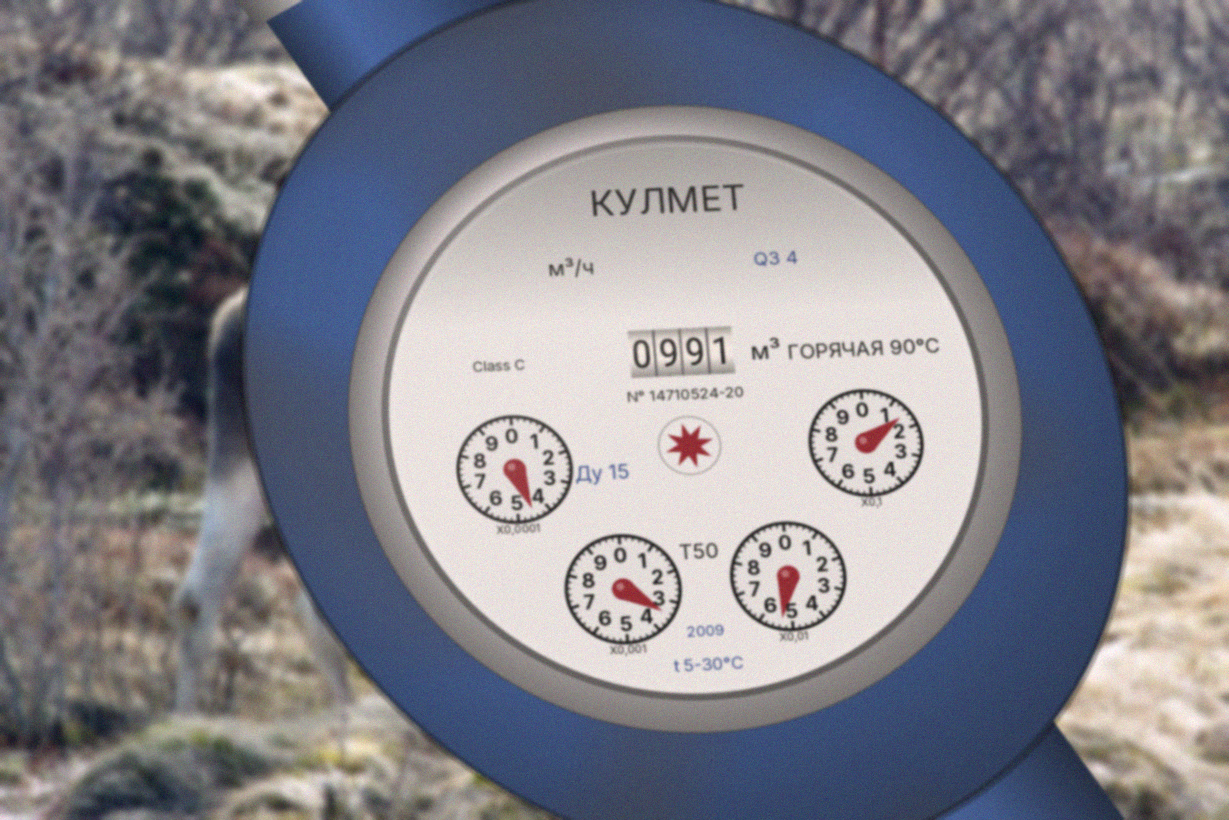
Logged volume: 991.1534; m³
